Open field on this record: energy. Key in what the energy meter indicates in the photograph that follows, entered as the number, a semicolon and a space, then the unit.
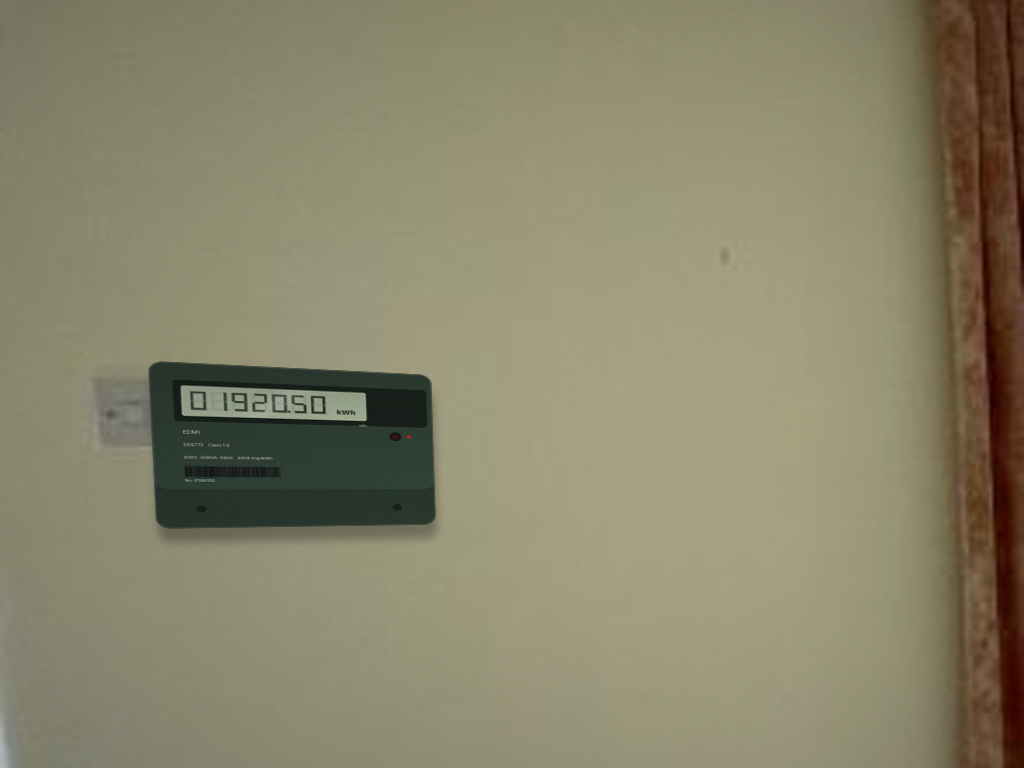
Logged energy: 1920.50; kWh
